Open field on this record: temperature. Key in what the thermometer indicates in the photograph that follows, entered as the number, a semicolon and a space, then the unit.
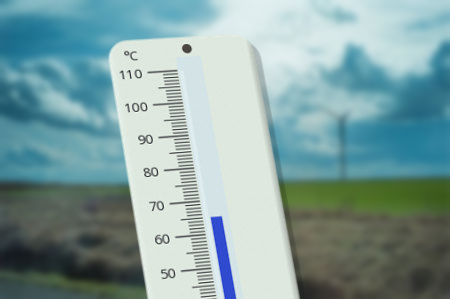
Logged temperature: 65; °C
